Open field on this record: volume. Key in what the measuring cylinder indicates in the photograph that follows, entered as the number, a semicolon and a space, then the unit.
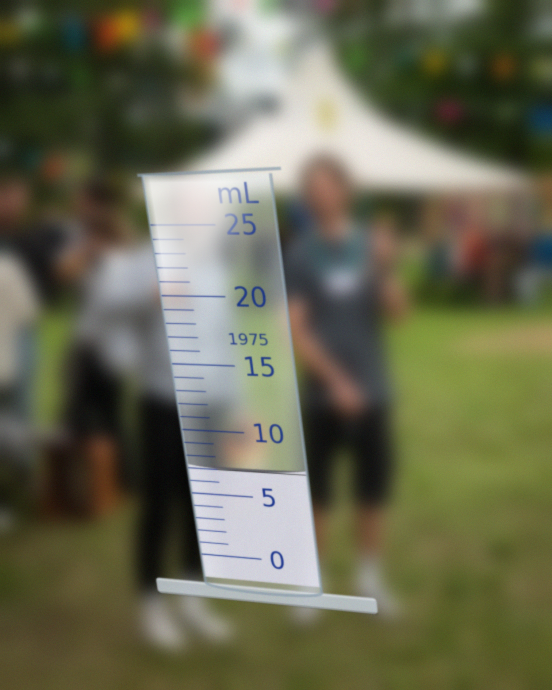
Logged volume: 7; mL
